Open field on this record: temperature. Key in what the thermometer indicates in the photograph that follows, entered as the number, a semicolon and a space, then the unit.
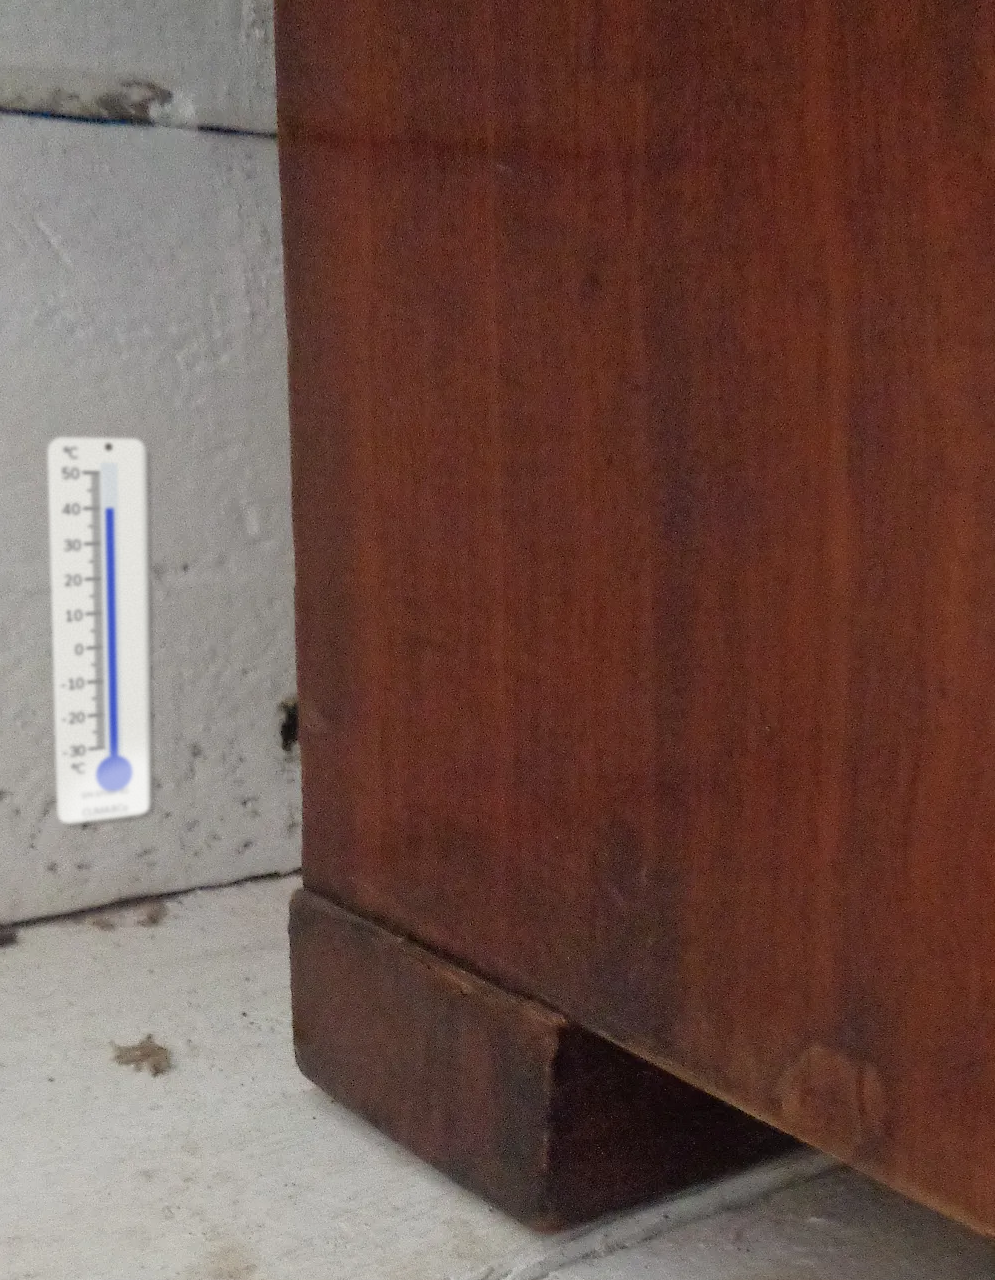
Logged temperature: 40; °C
